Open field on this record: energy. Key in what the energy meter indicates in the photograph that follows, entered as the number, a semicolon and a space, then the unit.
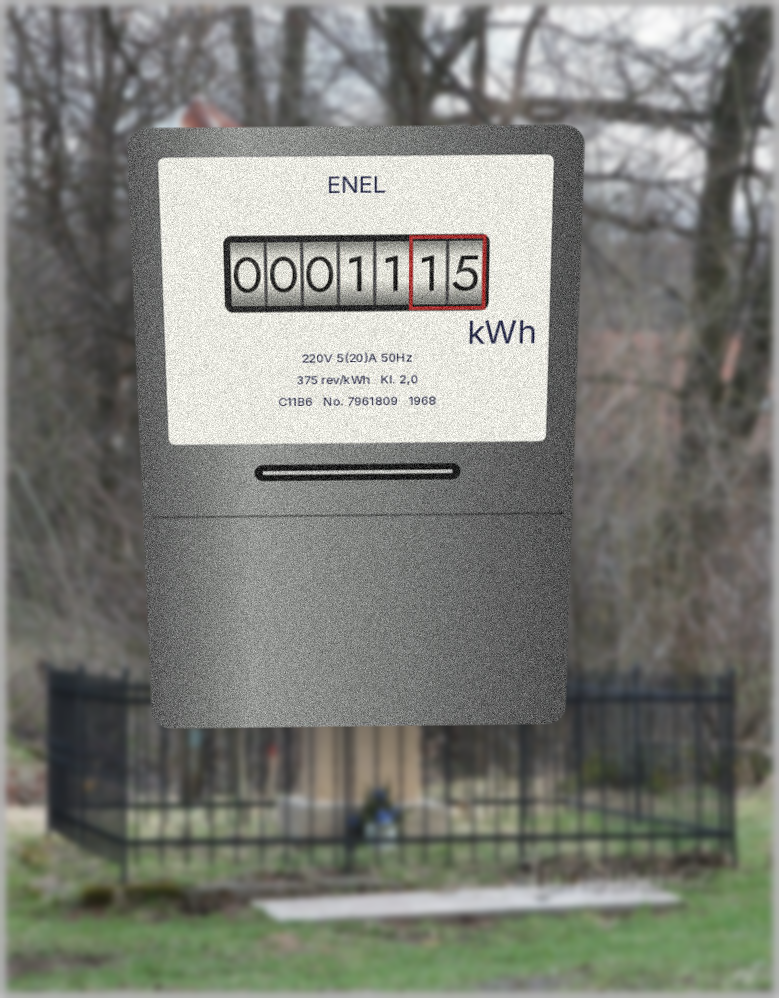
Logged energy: 11.15; kWh
